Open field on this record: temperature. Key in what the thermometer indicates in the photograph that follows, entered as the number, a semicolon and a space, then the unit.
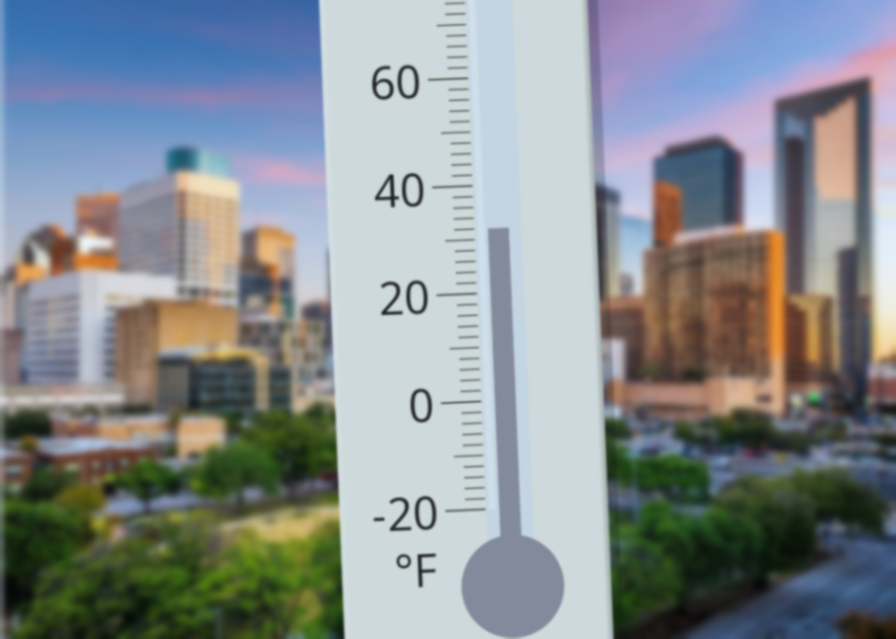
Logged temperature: 32; °F
